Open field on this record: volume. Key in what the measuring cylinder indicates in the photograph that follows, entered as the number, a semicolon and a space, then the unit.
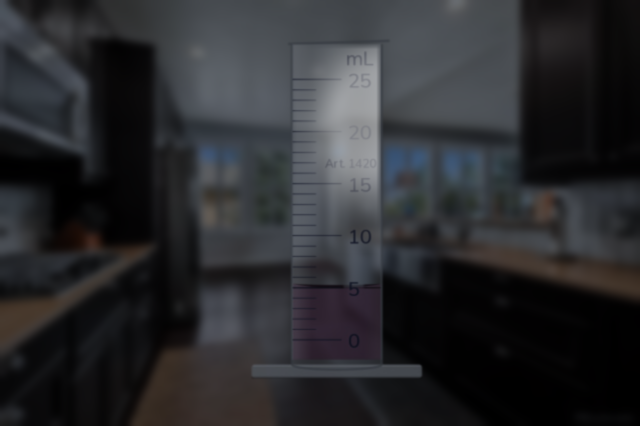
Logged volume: 5; mL
